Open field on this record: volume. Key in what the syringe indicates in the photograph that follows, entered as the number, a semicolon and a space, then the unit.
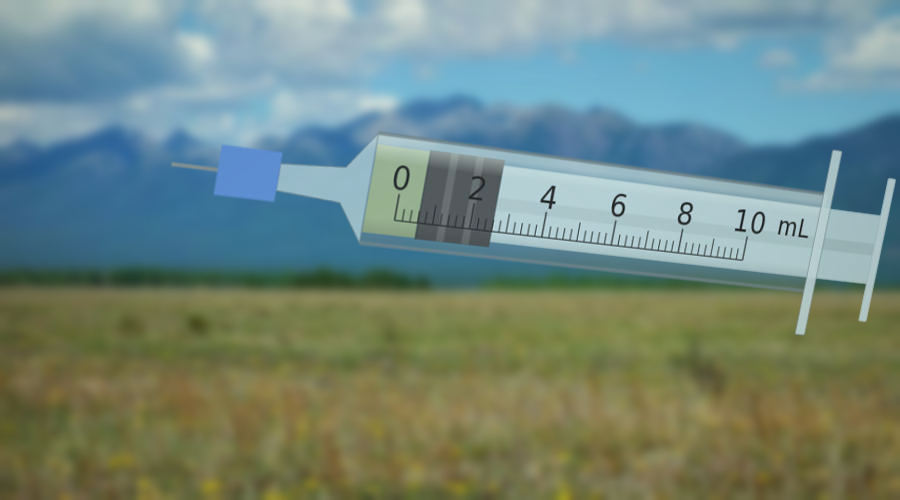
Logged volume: 0.6; mL
